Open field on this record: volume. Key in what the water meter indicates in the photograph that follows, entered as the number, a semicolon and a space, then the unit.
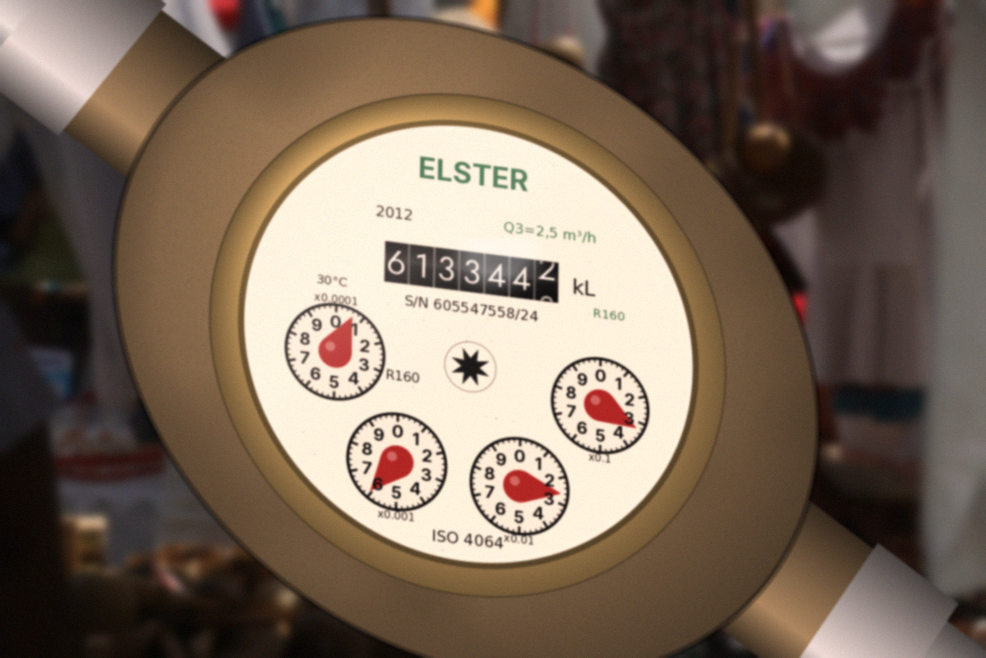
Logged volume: 6133442.3260; kL
